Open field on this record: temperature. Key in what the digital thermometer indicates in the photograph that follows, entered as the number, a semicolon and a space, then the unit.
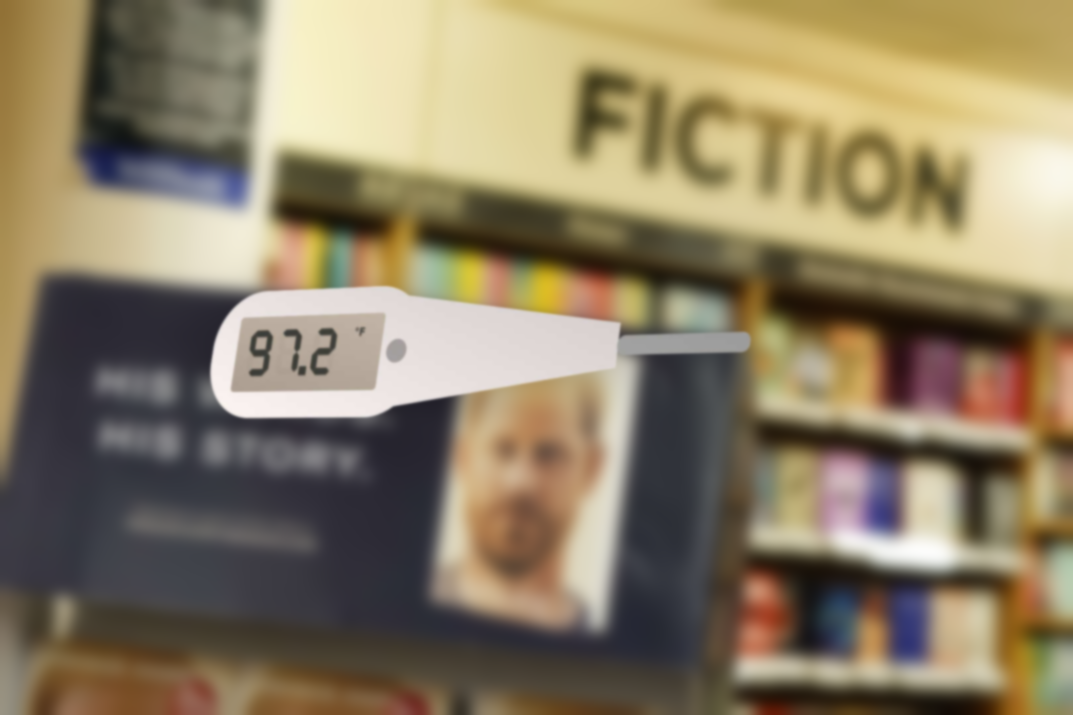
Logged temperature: 97.2; °F
